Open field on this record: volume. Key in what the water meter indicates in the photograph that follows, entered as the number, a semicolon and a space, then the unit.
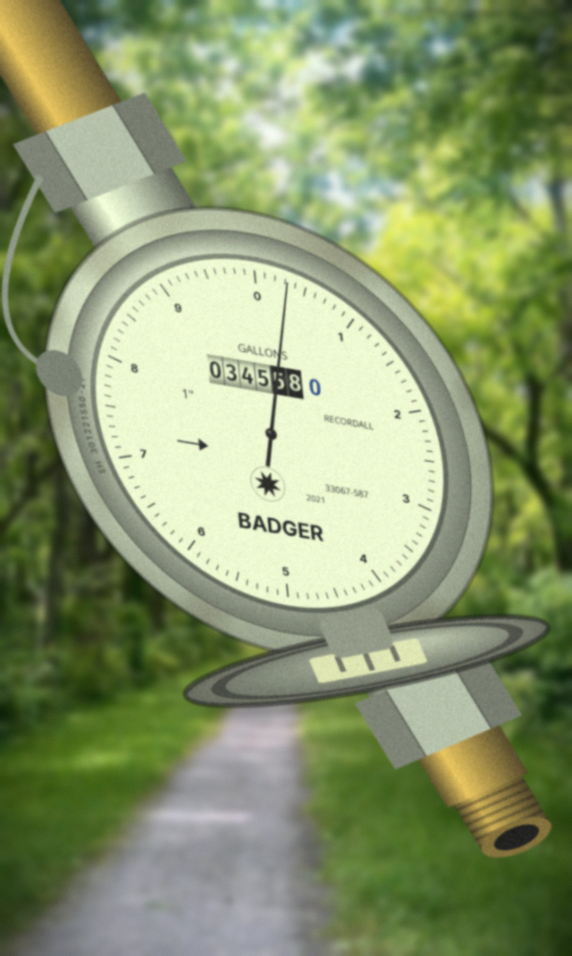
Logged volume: 345580.3; gal
